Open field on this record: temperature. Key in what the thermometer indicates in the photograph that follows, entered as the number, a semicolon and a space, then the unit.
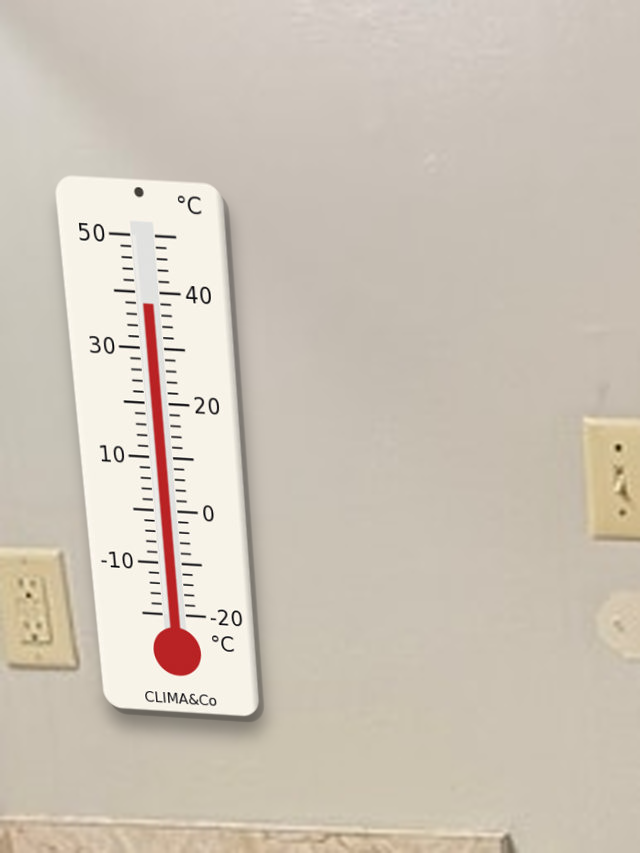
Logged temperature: 38; °C
